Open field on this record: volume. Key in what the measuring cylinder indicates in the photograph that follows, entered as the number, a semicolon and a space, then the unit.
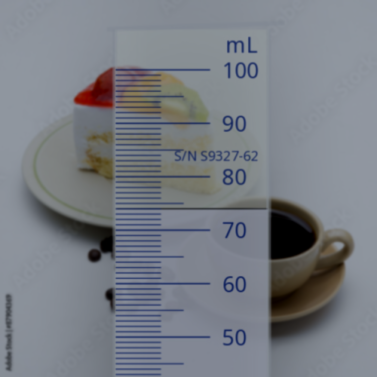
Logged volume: 74; mL
